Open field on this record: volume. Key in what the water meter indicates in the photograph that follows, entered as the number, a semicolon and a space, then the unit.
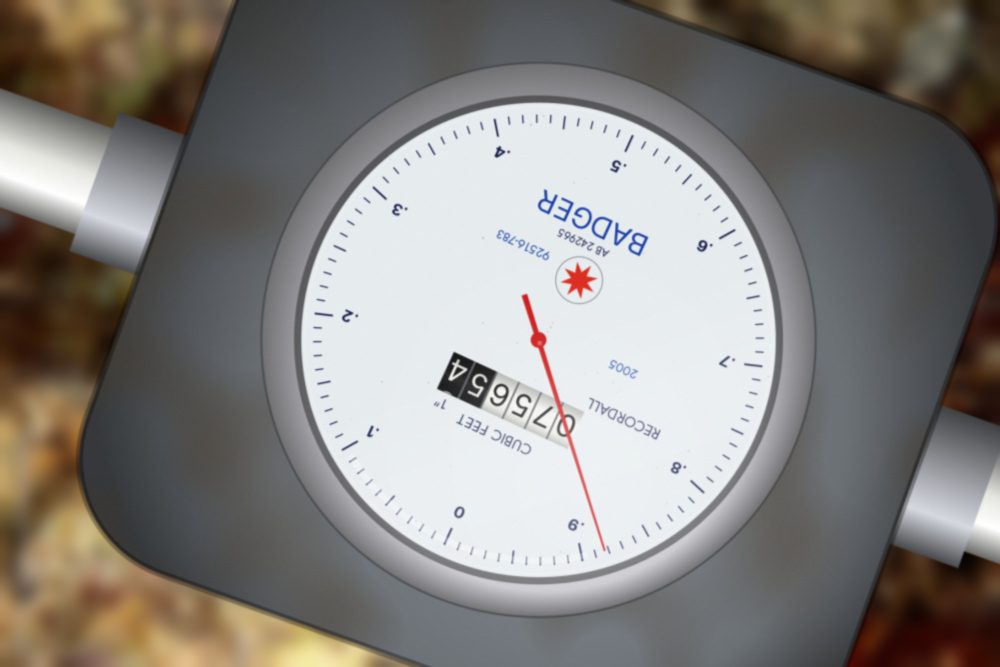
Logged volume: 75653.88; ft³
